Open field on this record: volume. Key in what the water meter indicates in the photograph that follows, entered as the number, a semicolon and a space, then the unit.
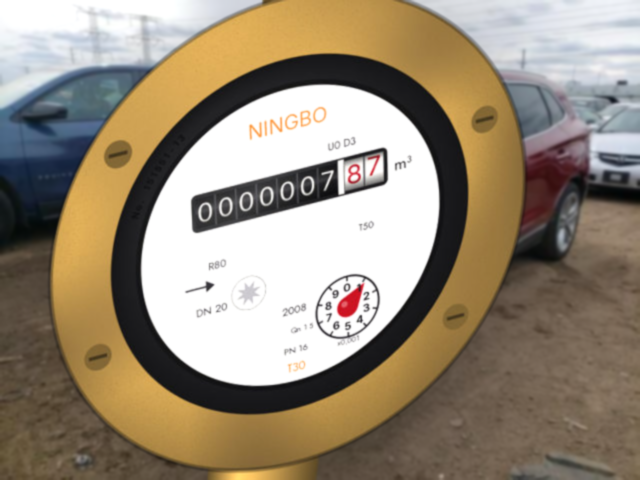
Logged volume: 7.871; m³
